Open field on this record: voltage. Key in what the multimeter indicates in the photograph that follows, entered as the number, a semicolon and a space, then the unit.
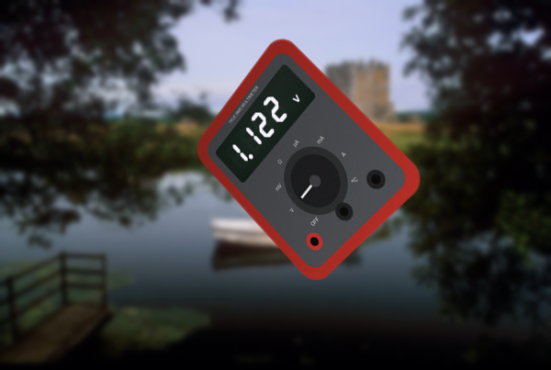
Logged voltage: 1.122; V
